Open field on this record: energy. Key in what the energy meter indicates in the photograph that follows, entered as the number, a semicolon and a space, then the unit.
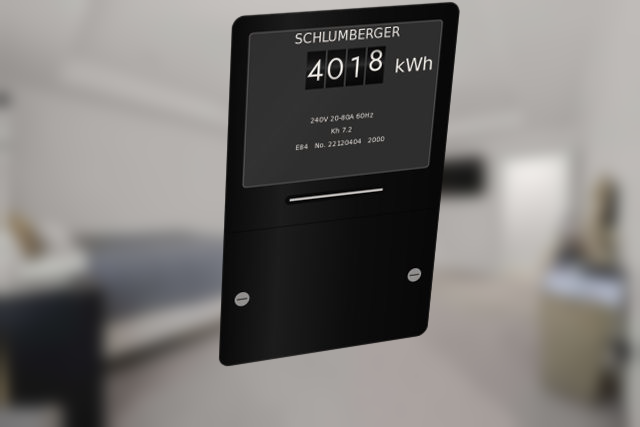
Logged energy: 4018; kWh
